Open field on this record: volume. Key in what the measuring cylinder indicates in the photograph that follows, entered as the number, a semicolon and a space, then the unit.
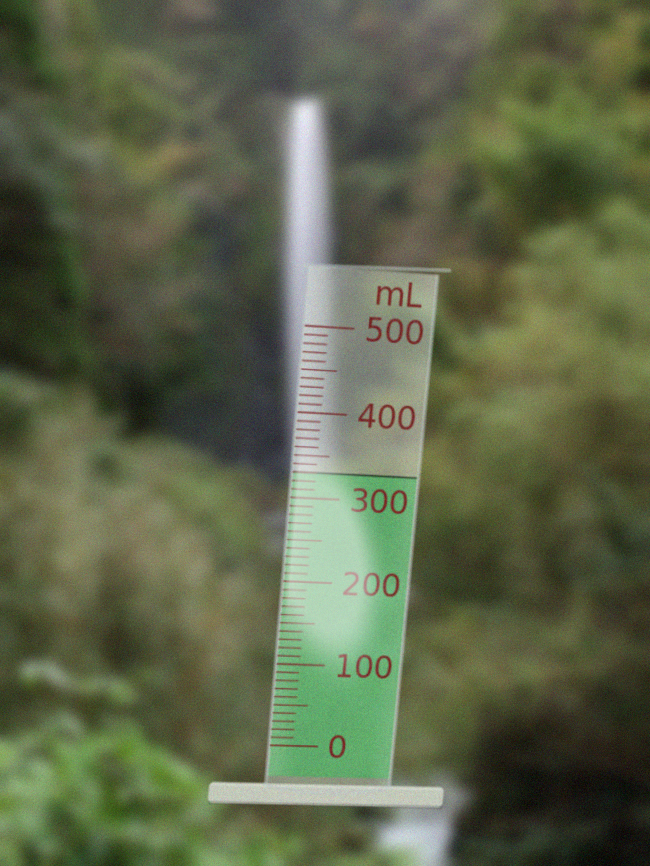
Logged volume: 330; mL
